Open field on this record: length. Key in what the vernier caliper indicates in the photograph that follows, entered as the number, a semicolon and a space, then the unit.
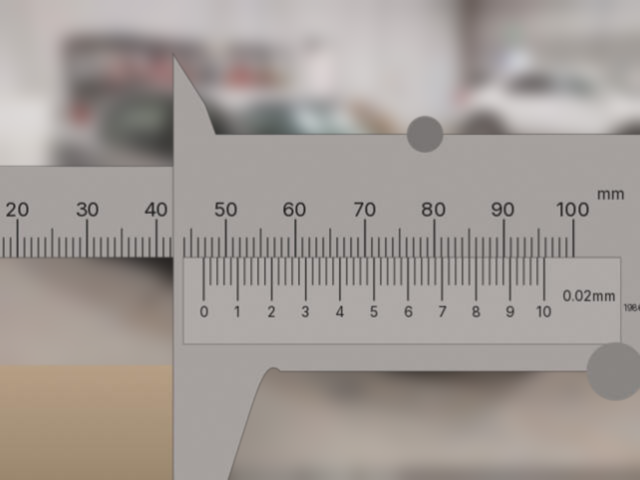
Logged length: 46.8; mm
